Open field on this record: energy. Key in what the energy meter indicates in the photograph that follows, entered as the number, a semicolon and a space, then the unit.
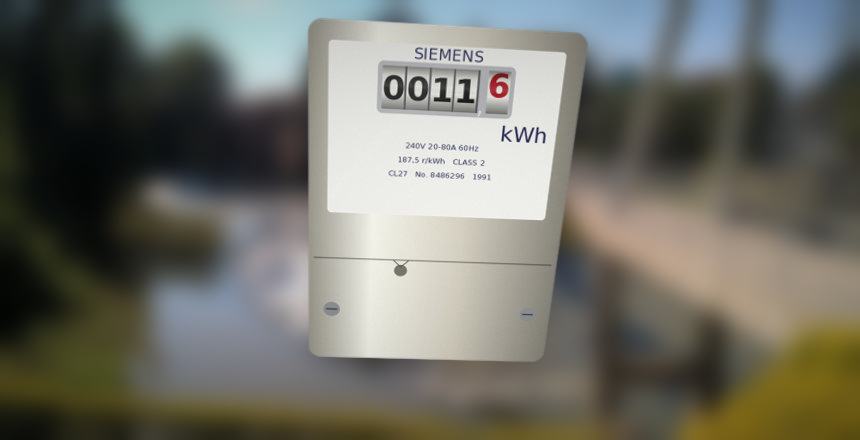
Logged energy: 11.6; kWh
